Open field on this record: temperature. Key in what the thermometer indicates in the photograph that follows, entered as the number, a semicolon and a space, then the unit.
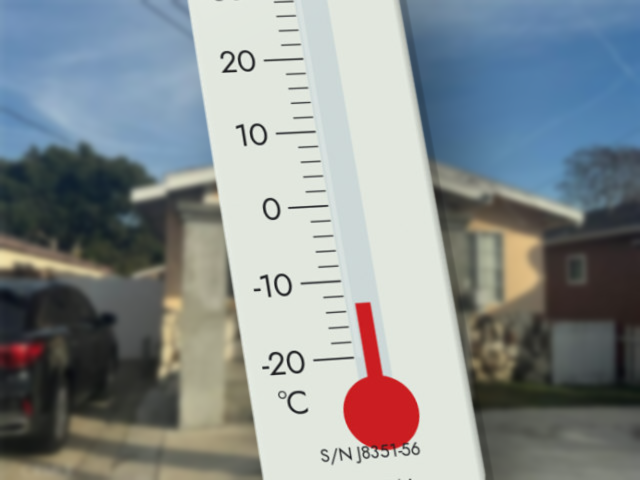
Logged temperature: -13; °C
